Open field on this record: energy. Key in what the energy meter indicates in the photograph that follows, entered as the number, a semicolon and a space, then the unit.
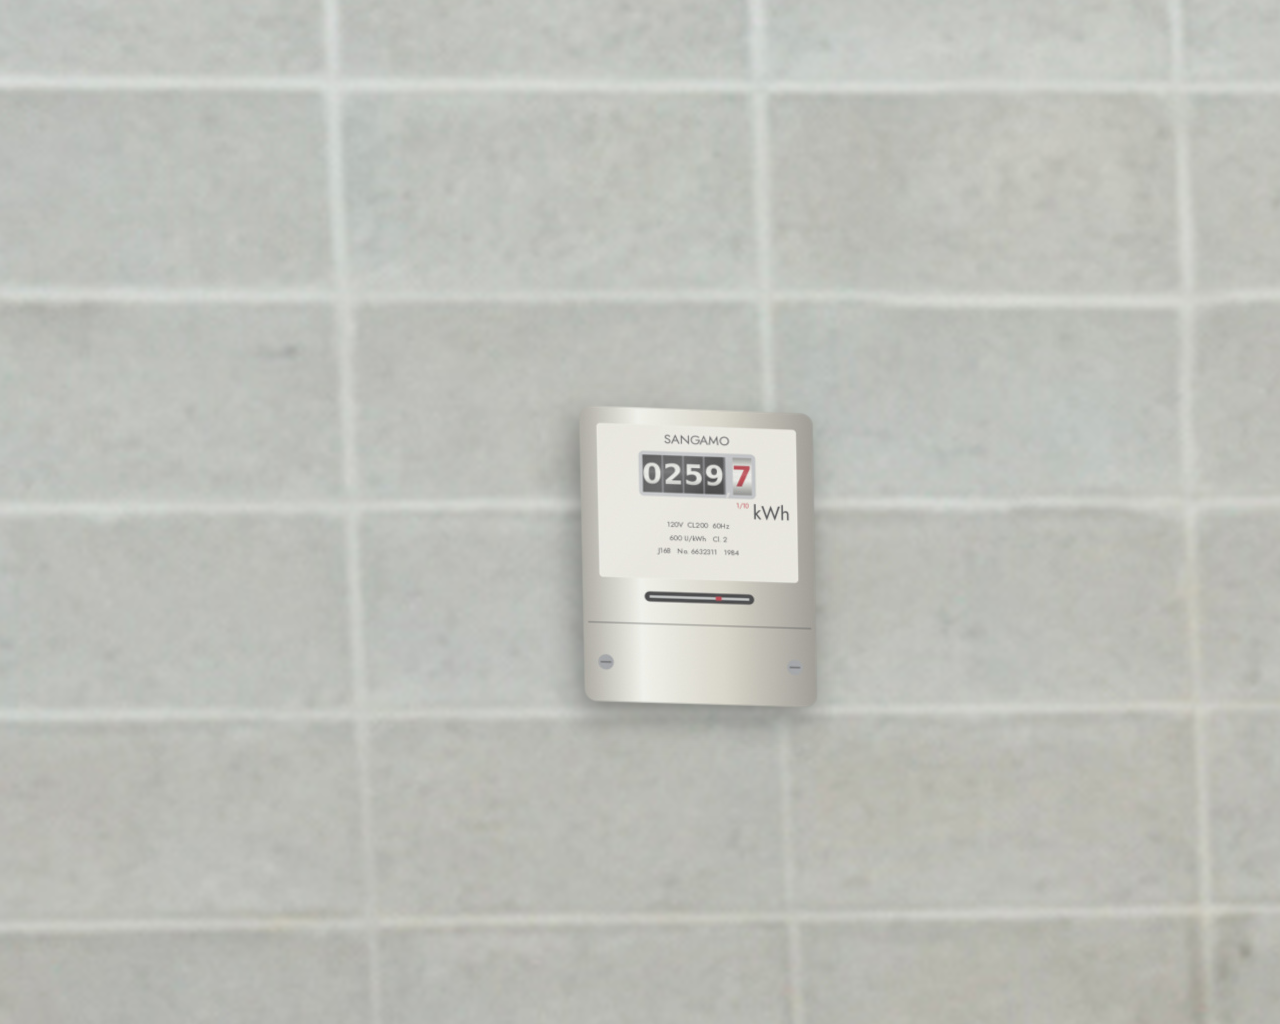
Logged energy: 259.7; kWh
